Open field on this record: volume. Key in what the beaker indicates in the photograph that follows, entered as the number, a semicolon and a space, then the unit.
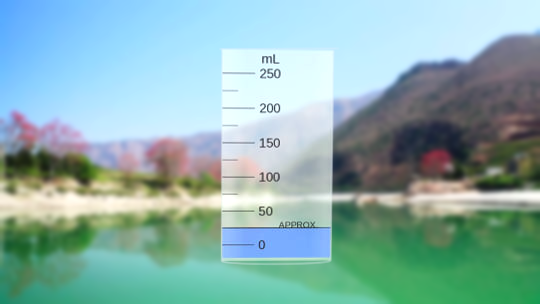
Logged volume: 25; mL
